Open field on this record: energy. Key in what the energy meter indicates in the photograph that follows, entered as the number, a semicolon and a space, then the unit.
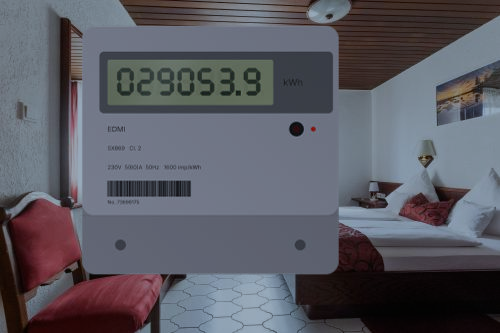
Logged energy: 29053.9; kWh
